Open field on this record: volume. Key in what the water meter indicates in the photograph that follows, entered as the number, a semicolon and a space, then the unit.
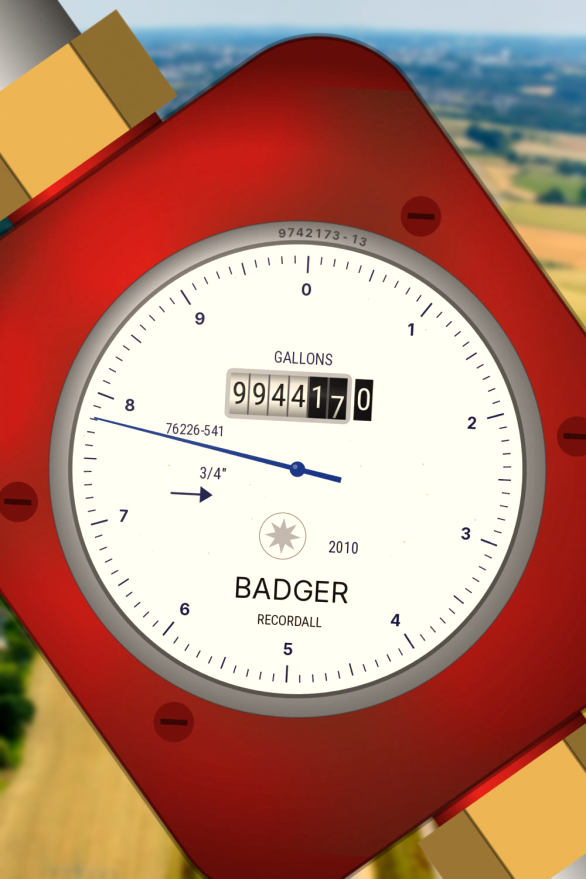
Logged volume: 9944167.8; gal
